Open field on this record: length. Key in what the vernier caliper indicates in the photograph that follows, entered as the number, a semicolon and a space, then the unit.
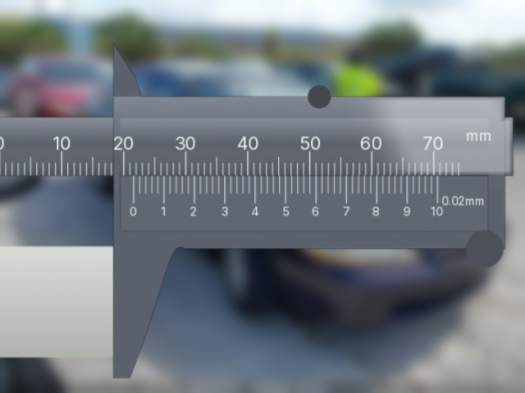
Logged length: 21.6; mm
